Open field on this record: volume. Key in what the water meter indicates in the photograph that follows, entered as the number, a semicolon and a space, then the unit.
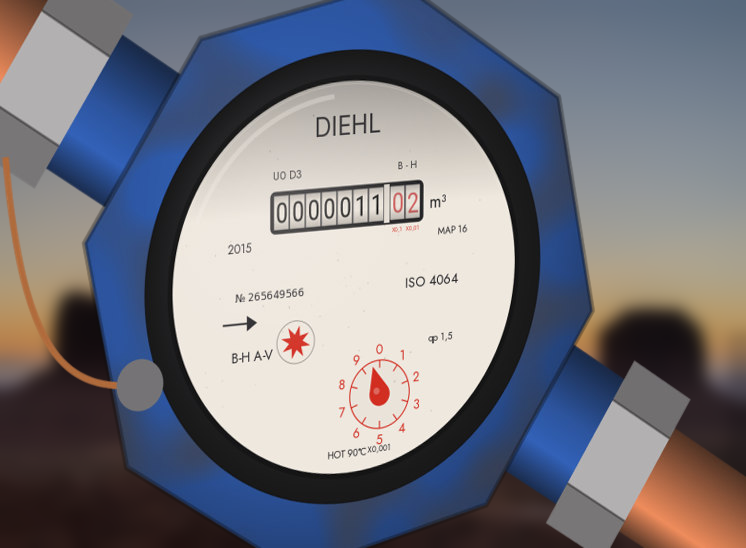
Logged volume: 11.019; m³
